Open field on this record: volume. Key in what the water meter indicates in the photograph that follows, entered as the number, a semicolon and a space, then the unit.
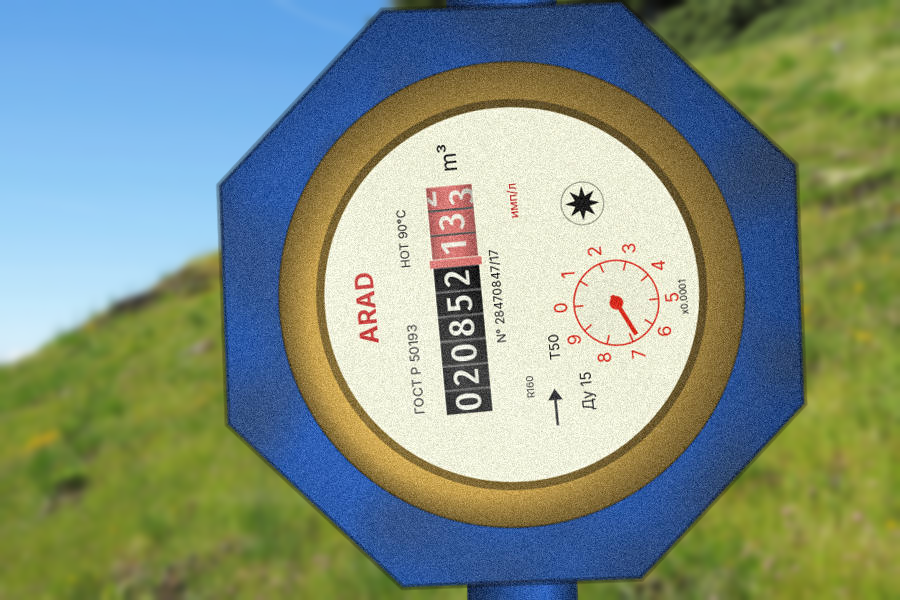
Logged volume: 20852.1326; m³
